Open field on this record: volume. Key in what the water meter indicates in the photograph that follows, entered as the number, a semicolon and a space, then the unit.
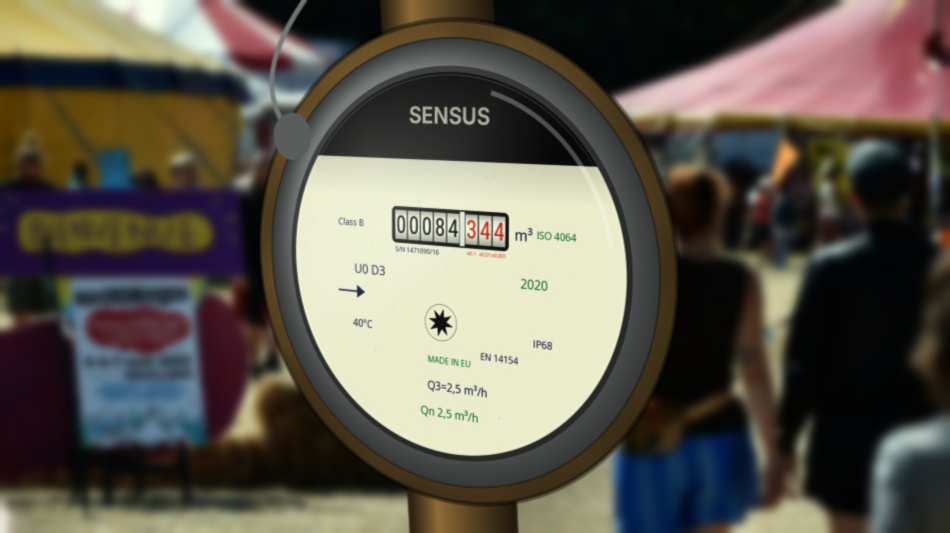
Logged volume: 84.344; m³
